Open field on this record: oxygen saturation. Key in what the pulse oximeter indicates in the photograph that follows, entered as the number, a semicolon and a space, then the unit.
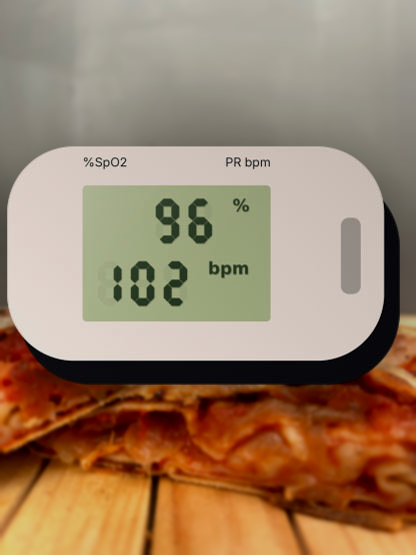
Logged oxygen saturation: 96; %
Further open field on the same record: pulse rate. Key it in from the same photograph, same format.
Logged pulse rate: 102; bpm
